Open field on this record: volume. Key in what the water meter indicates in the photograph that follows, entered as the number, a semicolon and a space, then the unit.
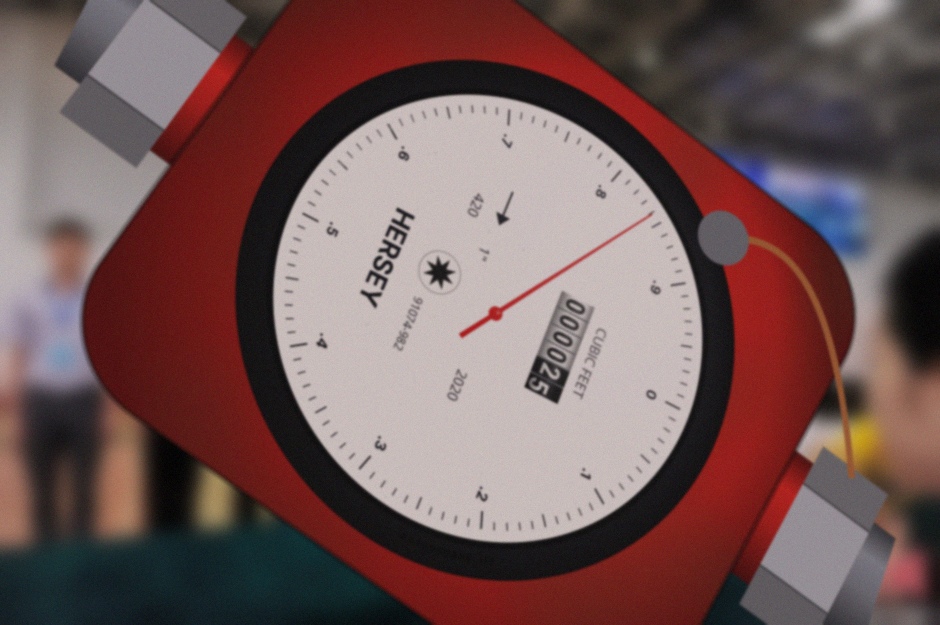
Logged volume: 24.84; ft³
